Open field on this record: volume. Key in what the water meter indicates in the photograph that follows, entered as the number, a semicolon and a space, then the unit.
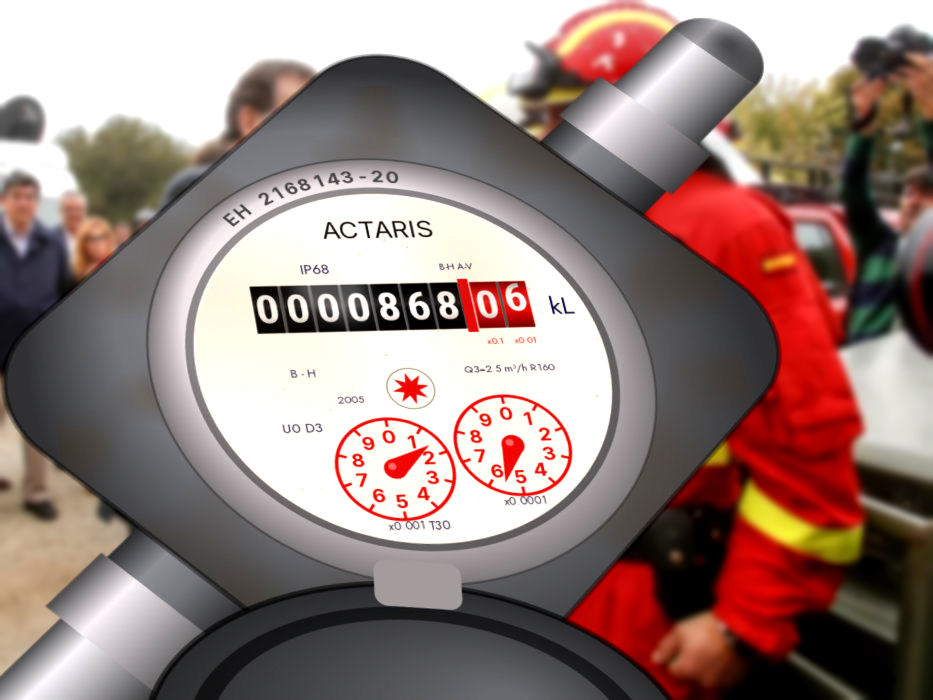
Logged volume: 868.0615; kL
